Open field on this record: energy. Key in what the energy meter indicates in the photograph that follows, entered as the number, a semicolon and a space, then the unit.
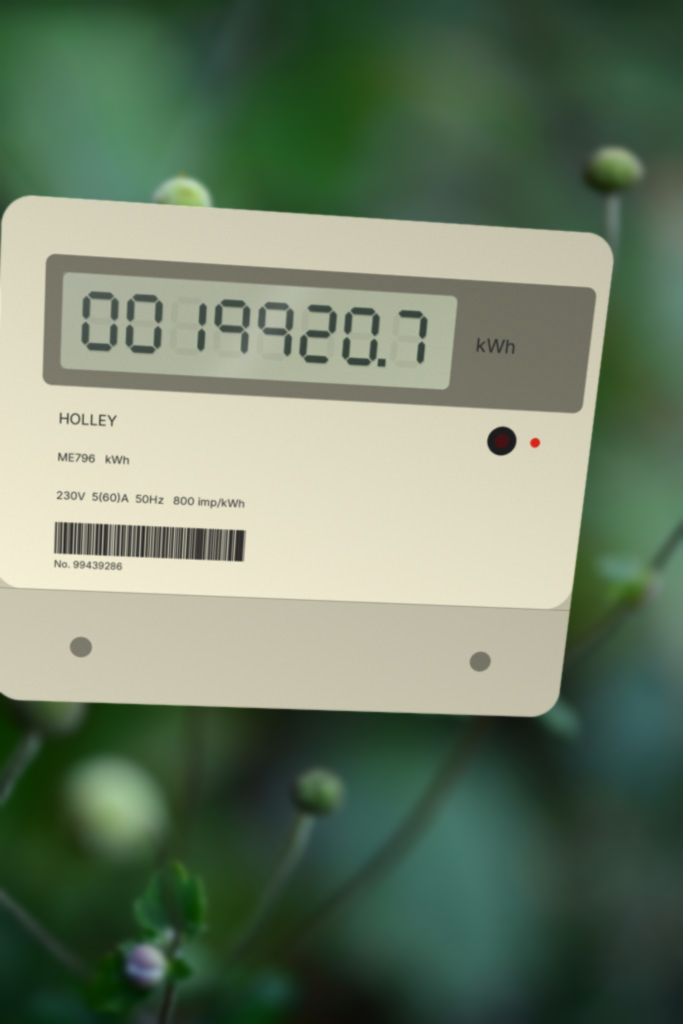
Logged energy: 19920.7; kWh
